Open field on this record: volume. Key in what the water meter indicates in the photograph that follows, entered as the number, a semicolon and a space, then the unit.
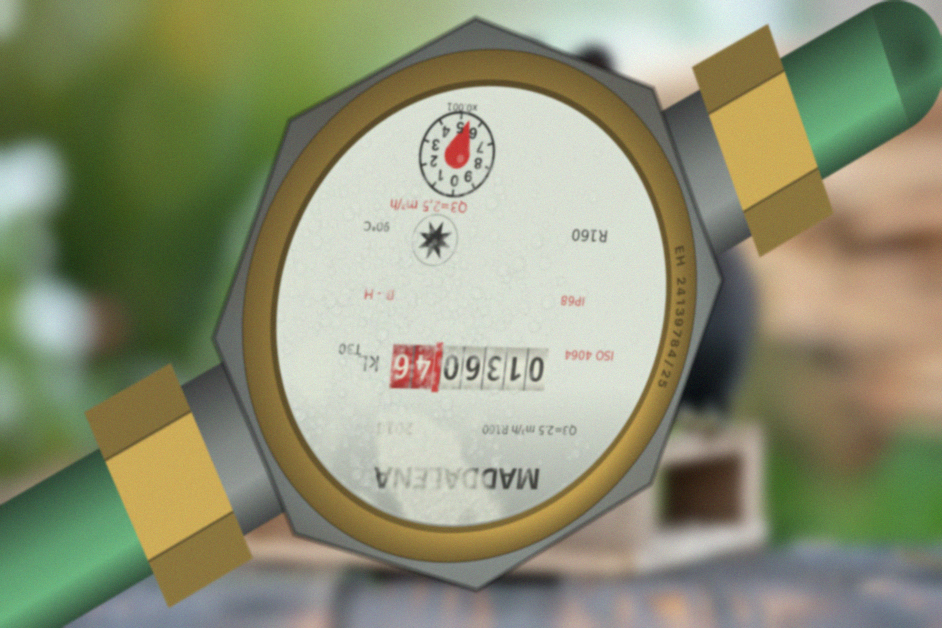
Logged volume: 1360.465; kL
